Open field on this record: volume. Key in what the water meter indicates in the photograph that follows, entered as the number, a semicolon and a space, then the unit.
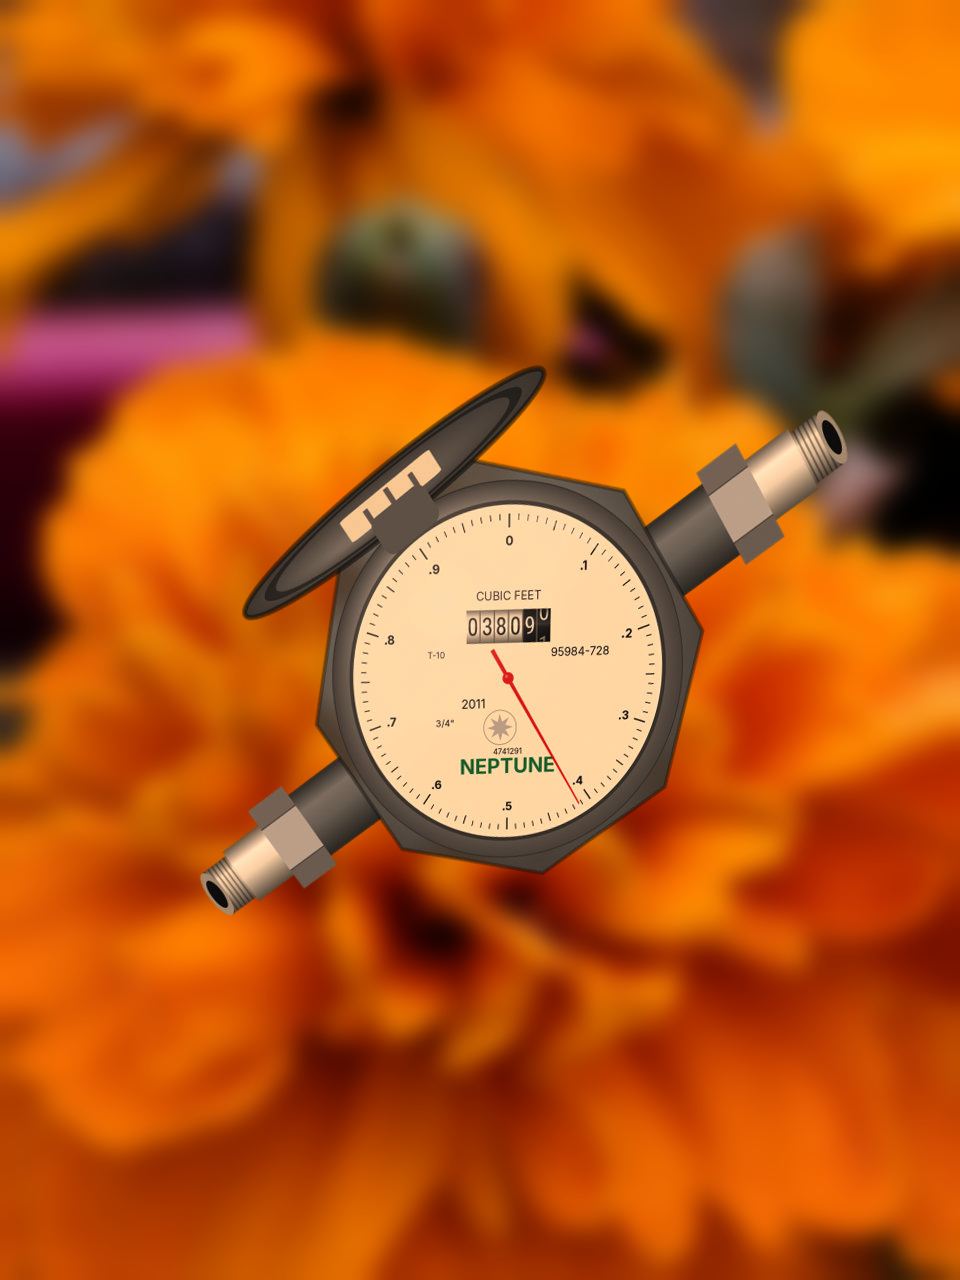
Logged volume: 38090.41; ft³
